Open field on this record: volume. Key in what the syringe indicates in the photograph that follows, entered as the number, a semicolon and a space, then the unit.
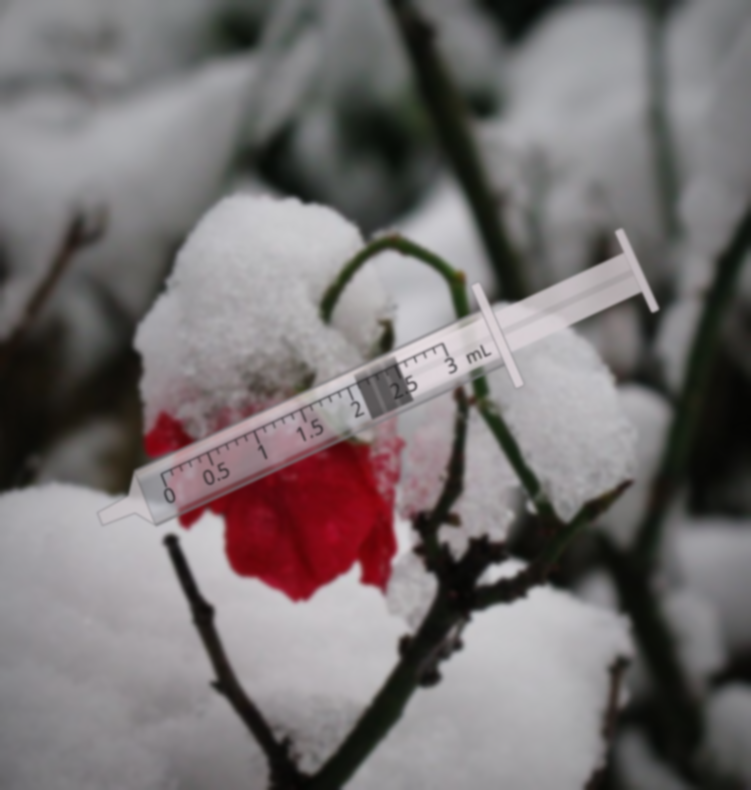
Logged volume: 2.1; mL
